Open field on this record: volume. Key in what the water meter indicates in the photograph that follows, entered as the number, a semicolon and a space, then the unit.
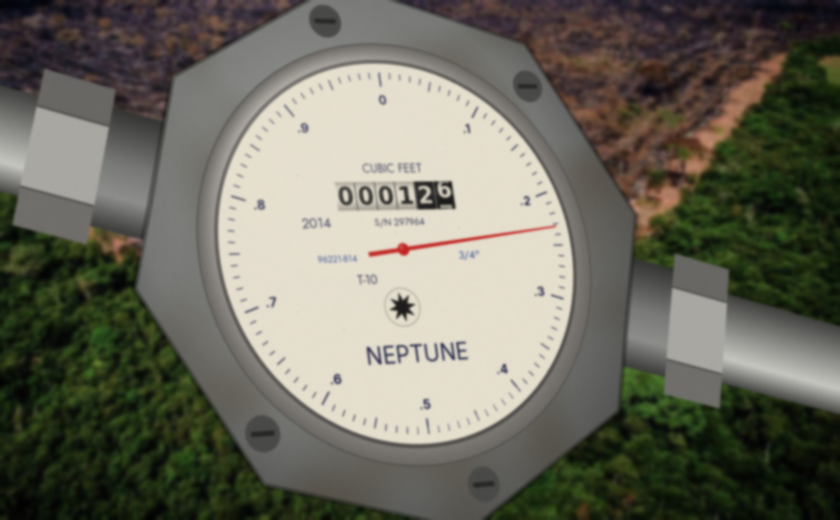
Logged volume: 126.23; ft³
